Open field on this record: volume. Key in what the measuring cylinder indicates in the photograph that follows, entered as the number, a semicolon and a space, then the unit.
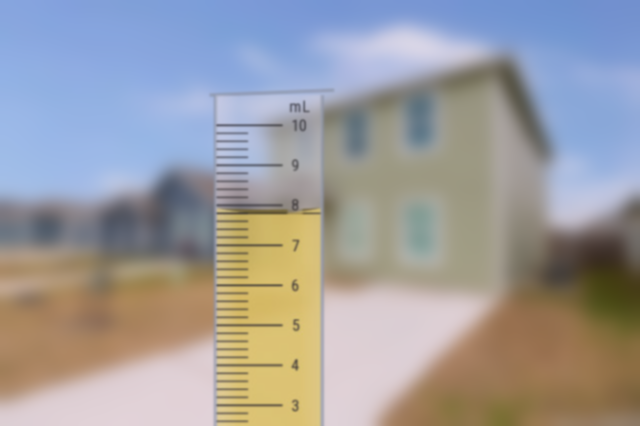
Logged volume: 7.8; mL
